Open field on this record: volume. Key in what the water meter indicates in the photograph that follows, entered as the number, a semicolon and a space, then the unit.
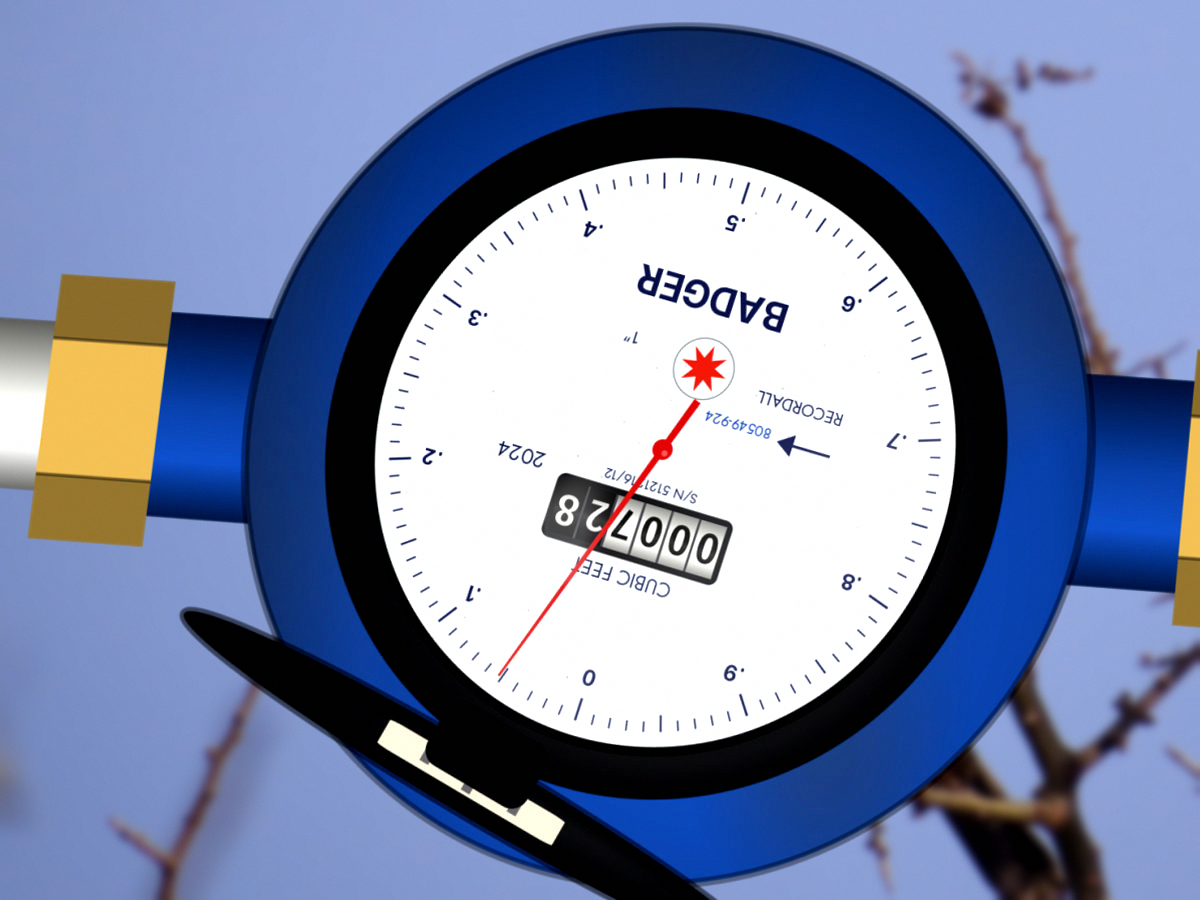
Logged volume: 728.05; ft³
